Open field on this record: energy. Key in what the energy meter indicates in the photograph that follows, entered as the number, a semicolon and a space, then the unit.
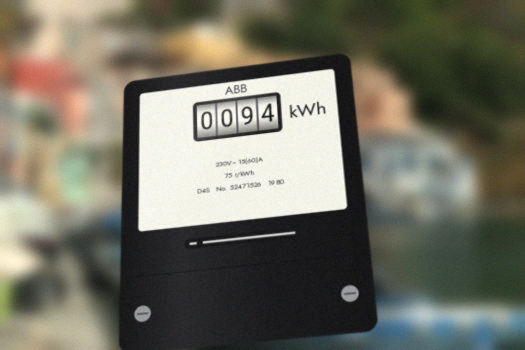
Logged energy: 94; kWh
